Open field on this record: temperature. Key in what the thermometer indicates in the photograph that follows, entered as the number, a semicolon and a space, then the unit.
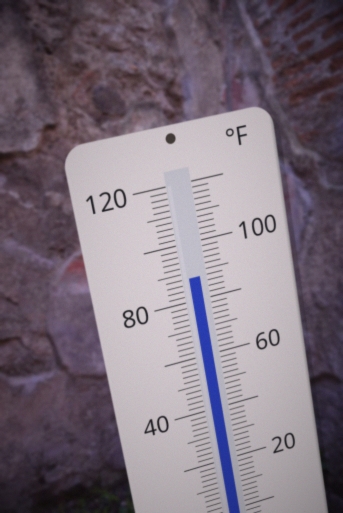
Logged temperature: 88; °F
